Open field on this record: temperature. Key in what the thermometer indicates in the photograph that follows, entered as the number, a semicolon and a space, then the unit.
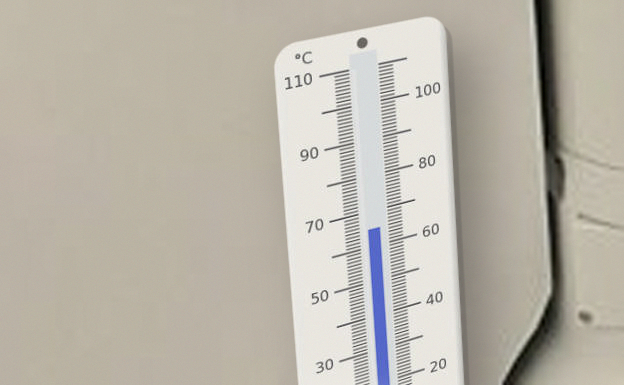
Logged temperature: 65; °C
